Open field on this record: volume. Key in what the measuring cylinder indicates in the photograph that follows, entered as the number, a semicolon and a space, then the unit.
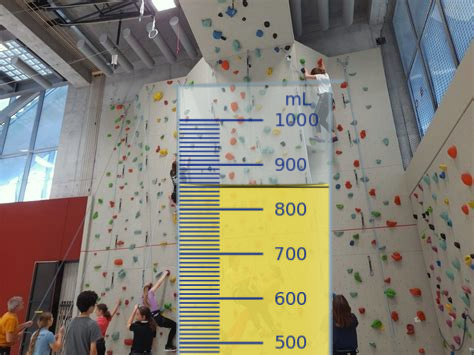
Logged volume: 850; mL
